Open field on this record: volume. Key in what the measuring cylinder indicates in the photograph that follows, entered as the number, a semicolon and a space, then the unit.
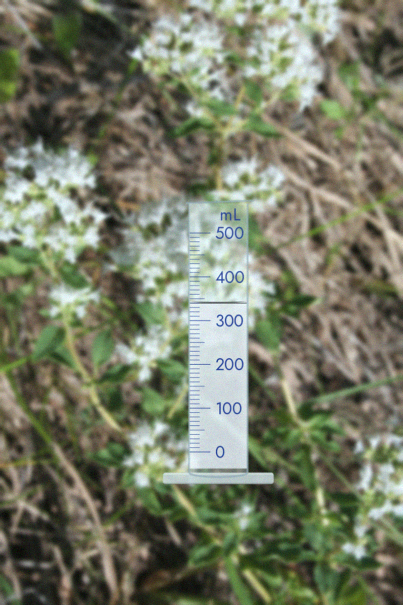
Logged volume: 340; mL
